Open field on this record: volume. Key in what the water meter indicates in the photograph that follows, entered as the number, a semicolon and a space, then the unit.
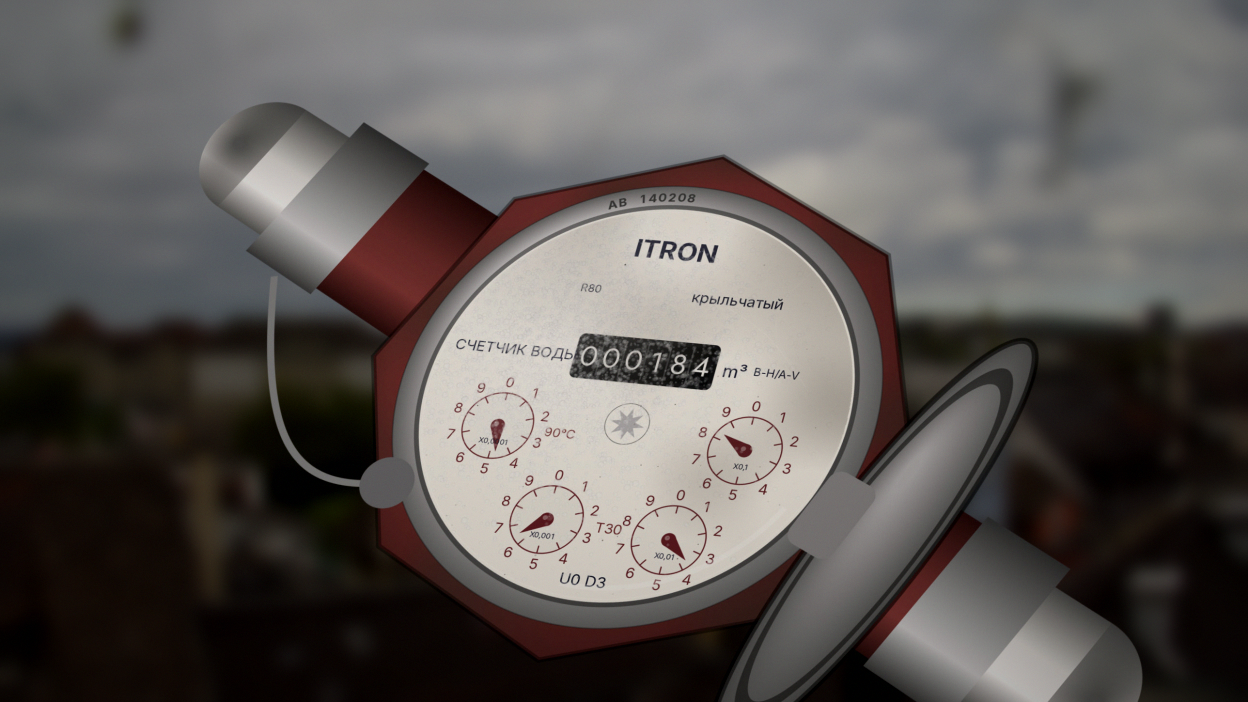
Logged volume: 184.8364; m³
